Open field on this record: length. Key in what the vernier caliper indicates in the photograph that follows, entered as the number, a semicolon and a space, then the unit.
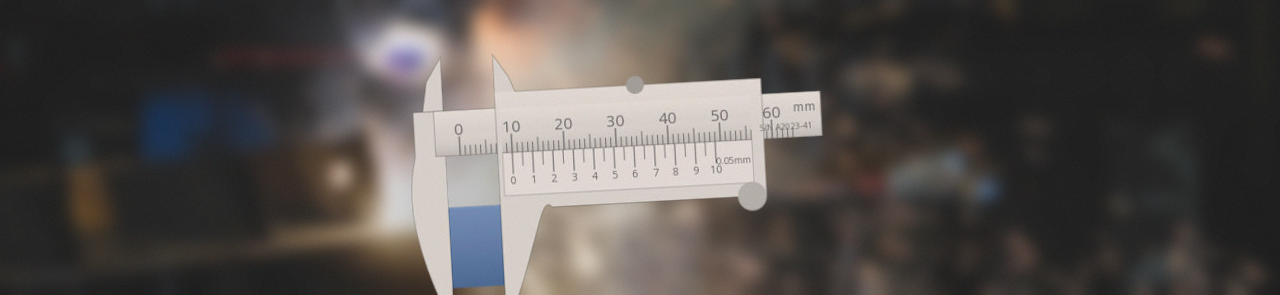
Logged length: 10.0; mm
